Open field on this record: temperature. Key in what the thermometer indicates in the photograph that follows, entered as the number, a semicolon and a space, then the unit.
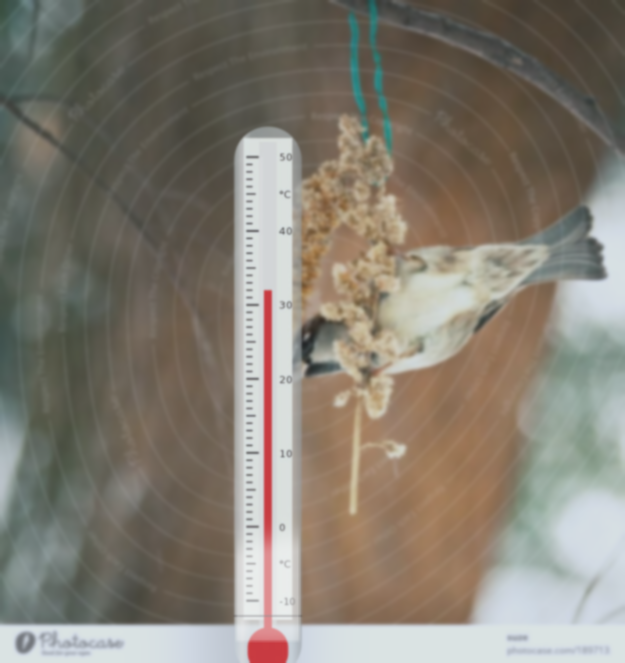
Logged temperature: 32; °C
